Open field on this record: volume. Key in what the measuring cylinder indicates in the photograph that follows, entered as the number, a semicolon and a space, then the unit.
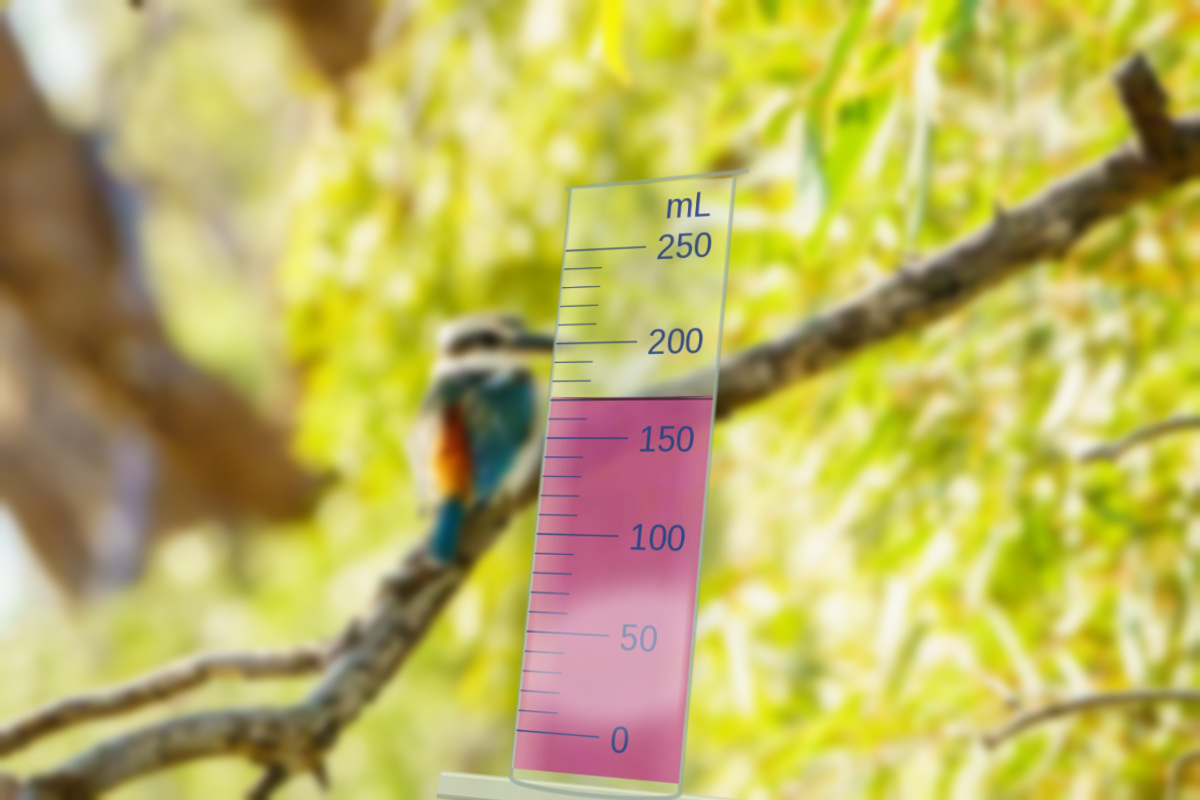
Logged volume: 170; mL
